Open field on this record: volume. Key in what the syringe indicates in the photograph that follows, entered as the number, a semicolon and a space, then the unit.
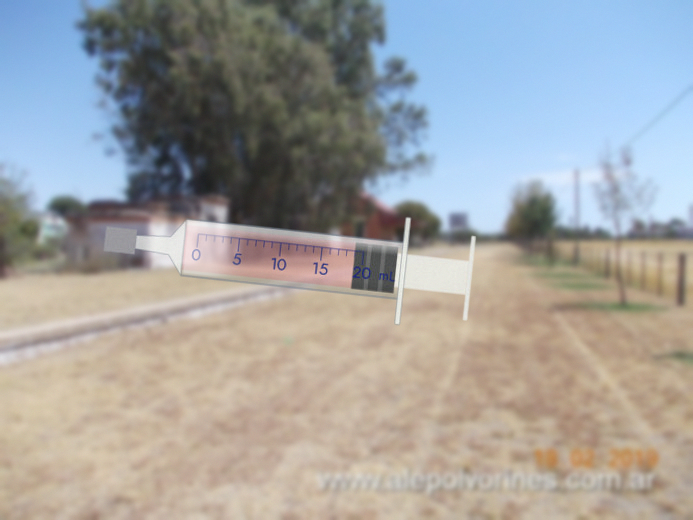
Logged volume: 19; mL
